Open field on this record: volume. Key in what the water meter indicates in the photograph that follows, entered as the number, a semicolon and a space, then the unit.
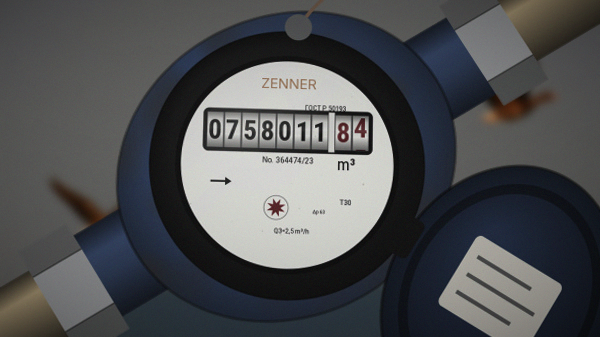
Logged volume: 758011.84; m³
